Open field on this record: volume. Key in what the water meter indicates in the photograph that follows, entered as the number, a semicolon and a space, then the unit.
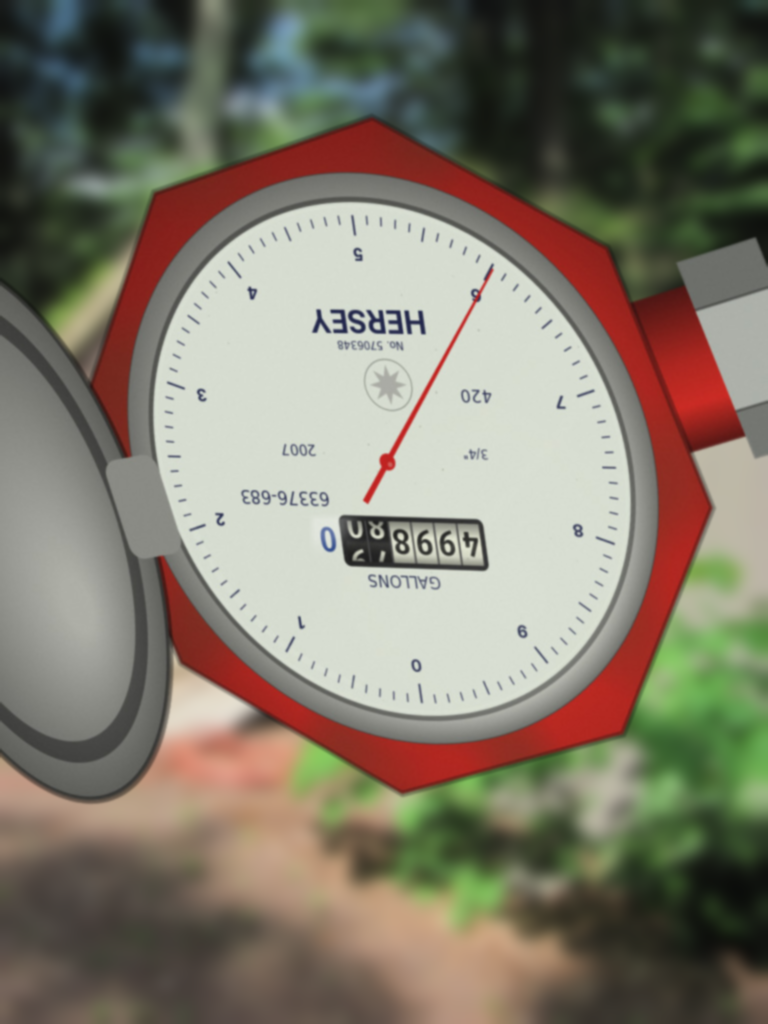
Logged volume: 4998796.0; gal
